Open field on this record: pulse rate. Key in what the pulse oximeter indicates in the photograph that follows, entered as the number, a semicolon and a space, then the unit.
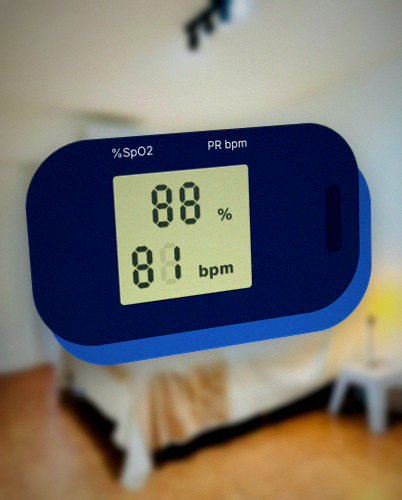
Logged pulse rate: 81; bpm
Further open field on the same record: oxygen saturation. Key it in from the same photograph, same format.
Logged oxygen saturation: 88; %
